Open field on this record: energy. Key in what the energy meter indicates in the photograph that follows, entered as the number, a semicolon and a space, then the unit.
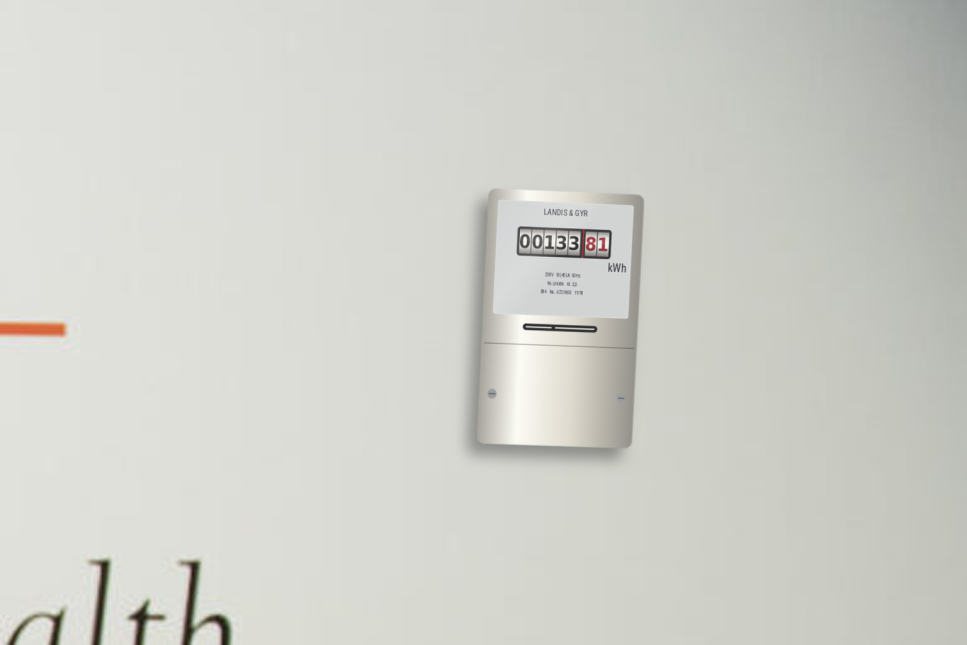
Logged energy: 133.81; kWh
